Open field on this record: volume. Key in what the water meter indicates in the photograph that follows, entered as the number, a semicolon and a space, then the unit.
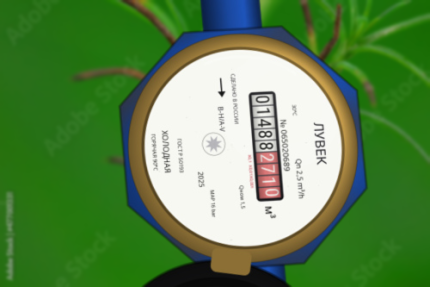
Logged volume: 1488.2710; m³
